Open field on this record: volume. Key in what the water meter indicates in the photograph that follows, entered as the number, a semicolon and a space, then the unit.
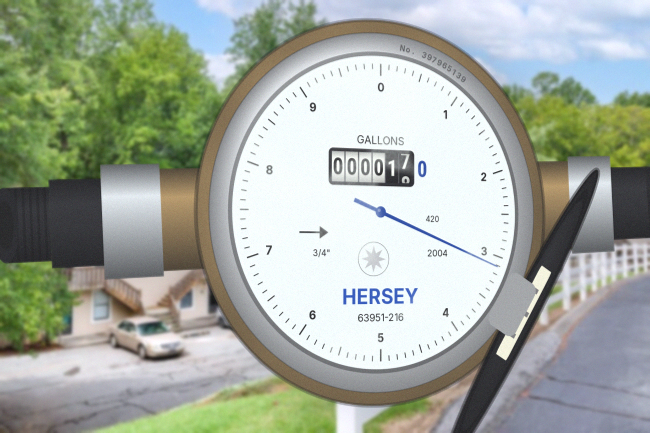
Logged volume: 173.1; gal
